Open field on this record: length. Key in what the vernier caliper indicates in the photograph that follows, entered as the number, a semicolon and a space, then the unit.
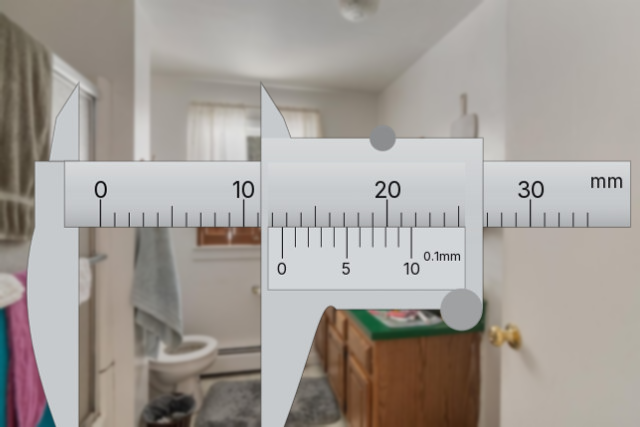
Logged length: 12.7; mm
